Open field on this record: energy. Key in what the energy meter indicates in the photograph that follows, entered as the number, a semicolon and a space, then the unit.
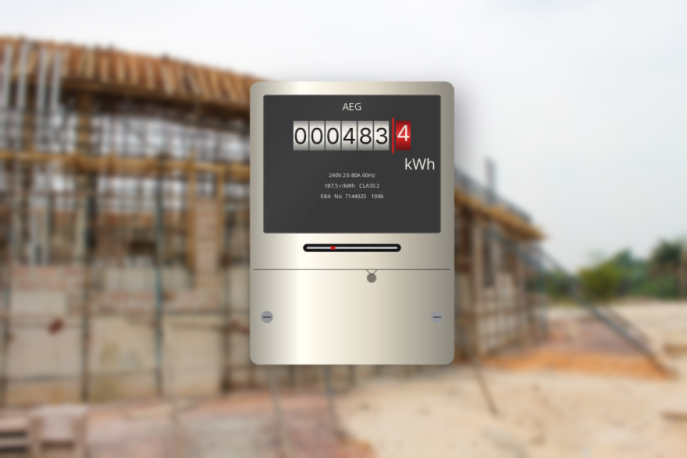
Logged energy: 483.4; kWh
